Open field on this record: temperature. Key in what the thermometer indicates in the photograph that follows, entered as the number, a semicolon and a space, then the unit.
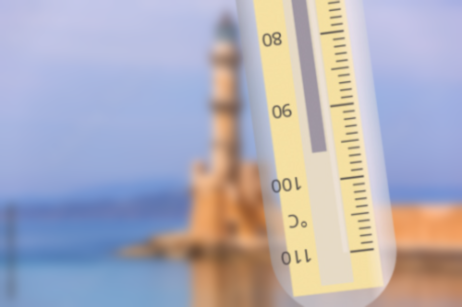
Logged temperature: 96; °C
